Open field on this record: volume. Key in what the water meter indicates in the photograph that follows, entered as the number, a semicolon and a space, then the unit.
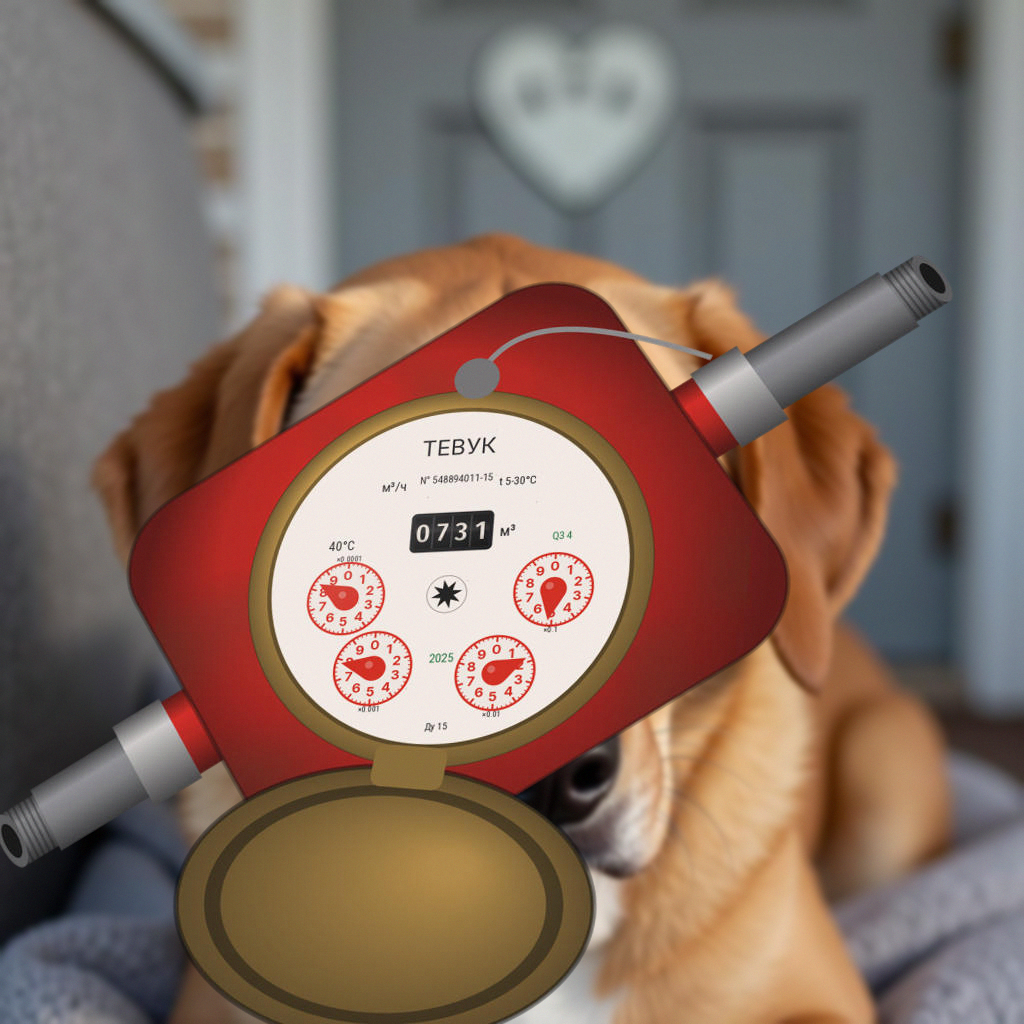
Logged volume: 731.5178; m³
